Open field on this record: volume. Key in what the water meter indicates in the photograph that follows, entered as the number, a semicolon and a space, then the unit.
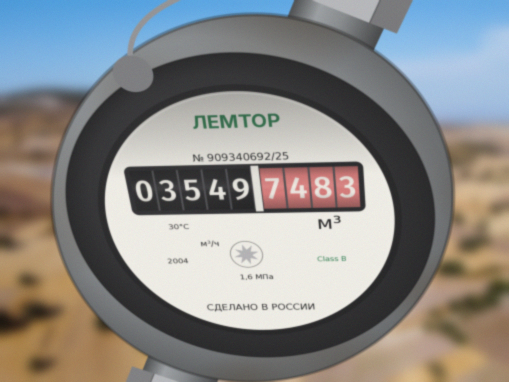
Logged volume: 3549.7483; m³
